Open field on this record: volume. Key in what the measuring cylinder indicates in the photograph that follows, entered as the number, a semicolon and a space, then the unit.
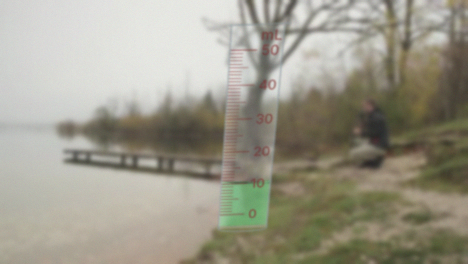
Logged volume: 10; mL
